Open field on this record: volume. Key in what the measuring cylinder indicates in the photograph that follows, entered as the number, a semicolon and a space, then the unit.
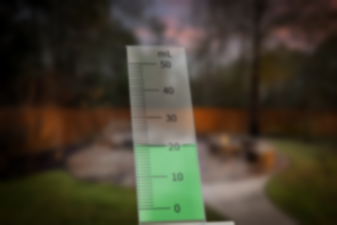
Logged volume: 20; mL
